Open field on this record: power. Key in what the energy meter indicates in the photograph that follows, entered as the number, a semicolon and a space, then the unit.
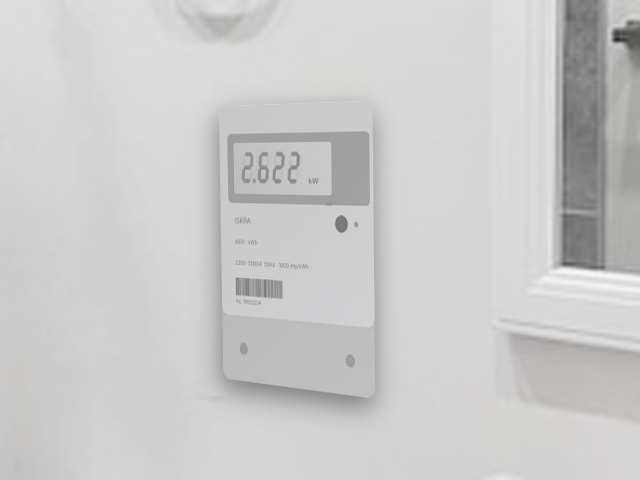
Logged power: 2.622; kW
